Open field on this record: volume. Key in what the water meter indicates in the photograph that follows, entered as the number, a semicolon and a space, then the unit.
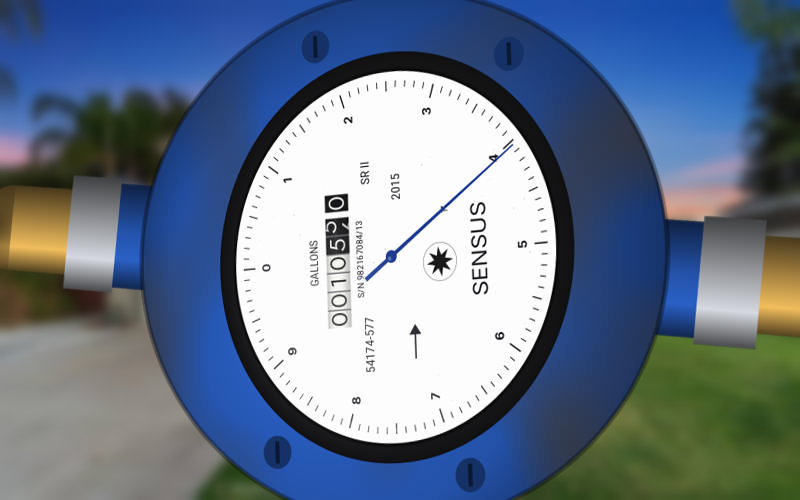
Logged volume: 10554.0; gal
